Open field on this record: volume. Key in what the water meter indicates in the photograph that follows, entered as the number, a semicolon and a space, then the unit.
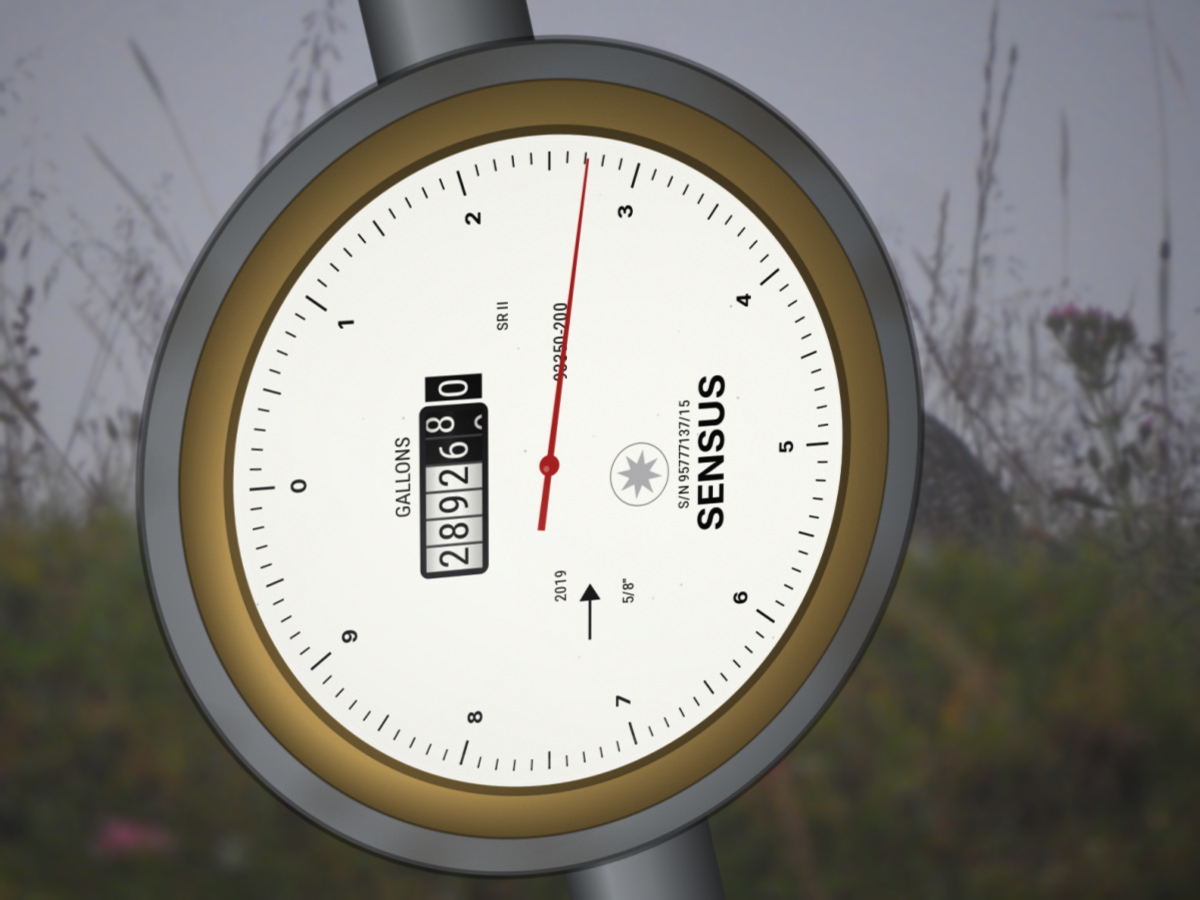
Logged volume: 2892682.7; gal
